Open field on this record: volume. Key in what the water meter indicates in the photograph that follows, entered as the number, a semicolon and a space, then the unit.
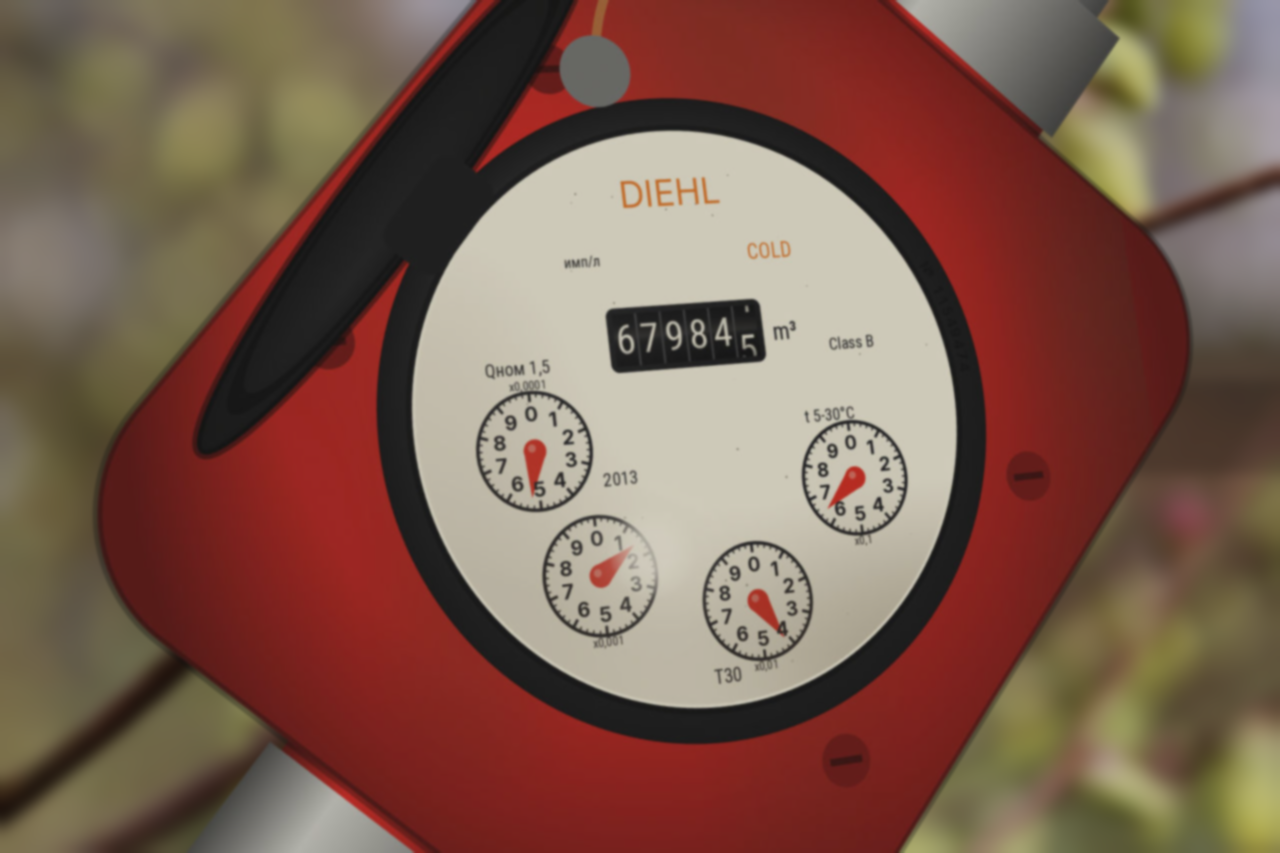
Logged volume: 679844.6415; m³
